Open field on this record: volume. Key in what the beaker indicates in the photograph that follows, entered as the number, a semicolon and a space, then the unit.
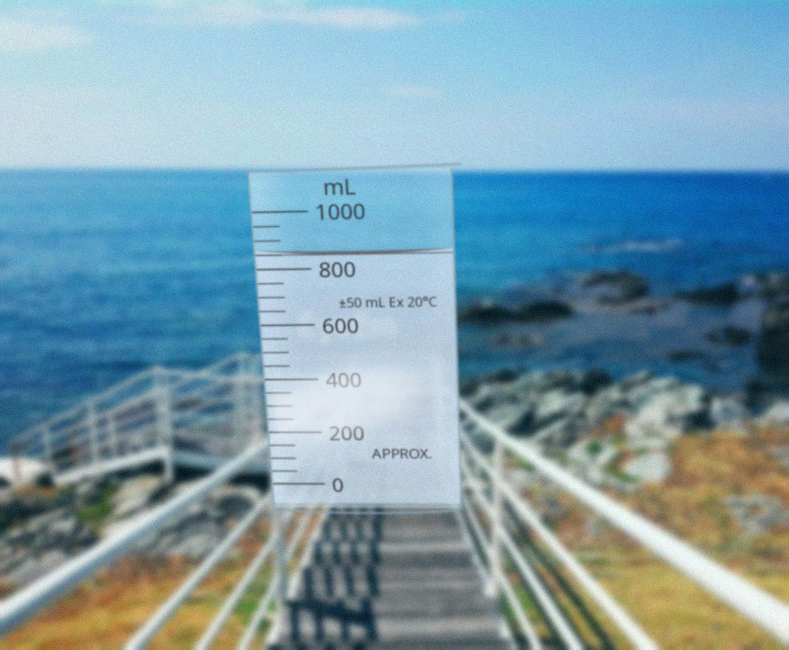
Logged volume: 850; mL
